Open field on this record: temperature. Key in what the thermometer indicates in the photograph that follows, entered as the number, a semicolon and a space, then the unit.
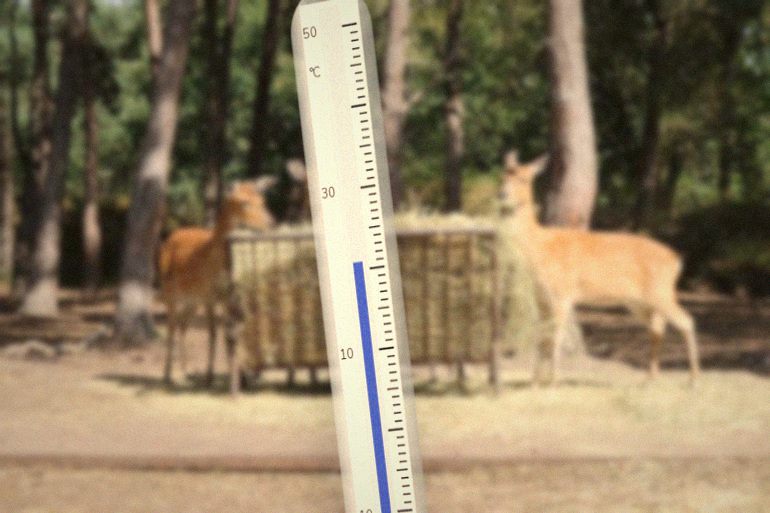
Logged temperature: 21; °C
